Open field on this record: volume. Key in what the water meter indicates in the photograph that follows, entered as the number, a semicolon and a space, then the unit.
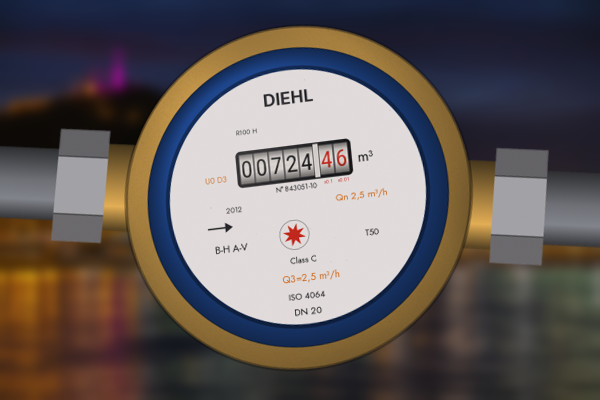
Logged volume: 724.46; m³
